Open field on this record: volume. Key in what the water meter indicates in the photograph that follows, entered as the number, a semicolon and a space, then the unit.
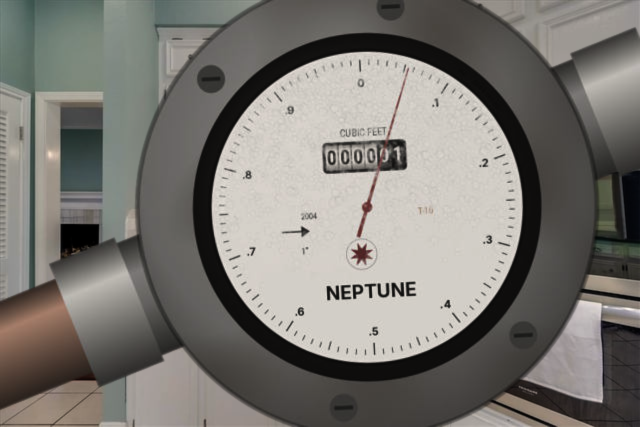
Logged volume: 1.05; ft³
